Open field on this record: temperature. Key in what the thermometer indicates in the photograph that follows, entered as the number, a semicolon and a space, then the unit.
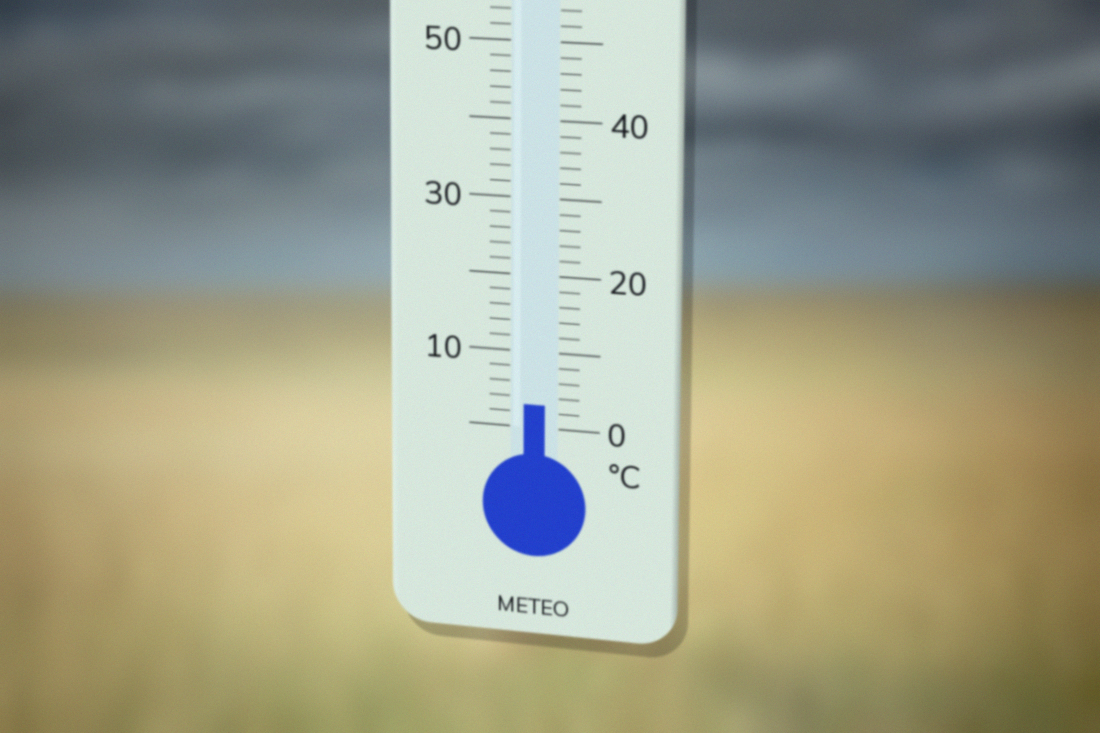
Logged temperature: 3; °C
